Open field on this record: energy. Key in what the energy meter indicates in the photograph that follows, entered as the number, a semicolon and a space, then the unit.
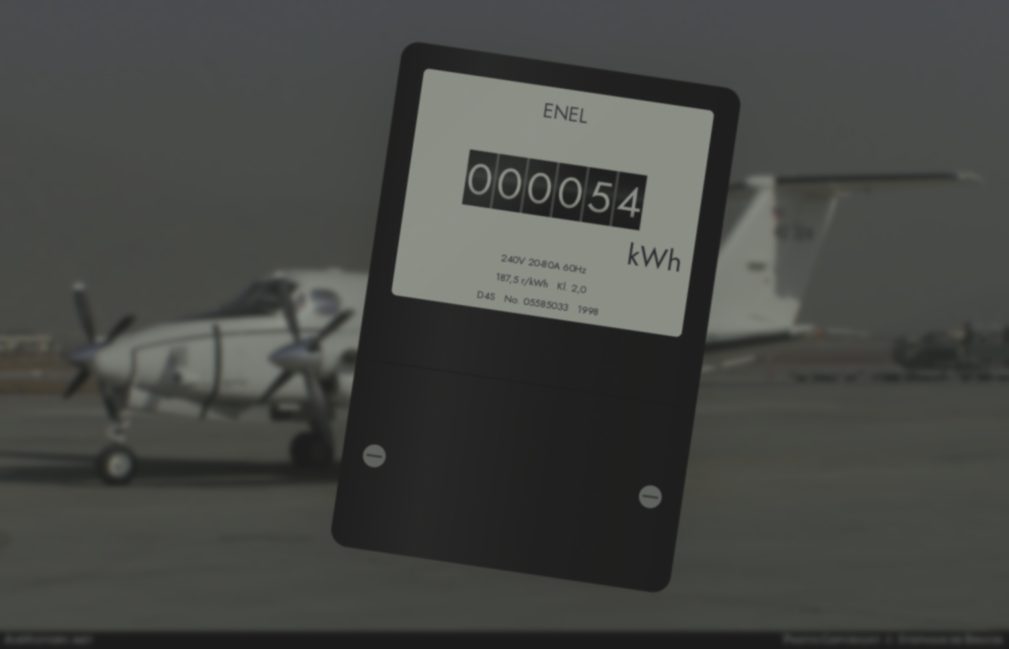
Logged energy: 54; kWh
